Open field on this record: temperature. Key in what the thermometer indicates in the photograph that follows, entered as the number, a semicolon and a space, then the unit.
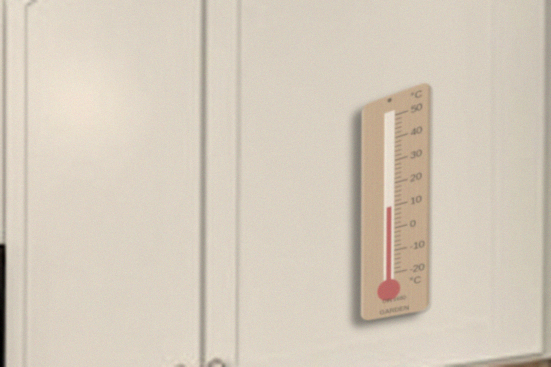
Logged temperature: 10; °C
